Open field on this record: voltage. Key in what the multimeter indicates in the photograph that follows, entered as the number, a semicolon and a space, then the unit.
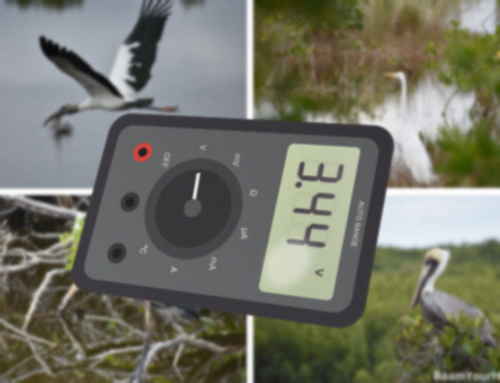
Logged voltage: 3.44; V
